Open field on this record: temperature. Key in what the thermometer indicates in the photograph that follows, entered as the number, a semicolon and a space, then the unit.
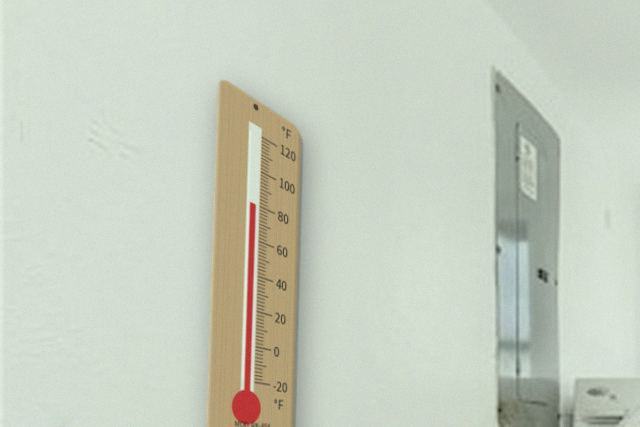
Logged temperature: 80; °F
